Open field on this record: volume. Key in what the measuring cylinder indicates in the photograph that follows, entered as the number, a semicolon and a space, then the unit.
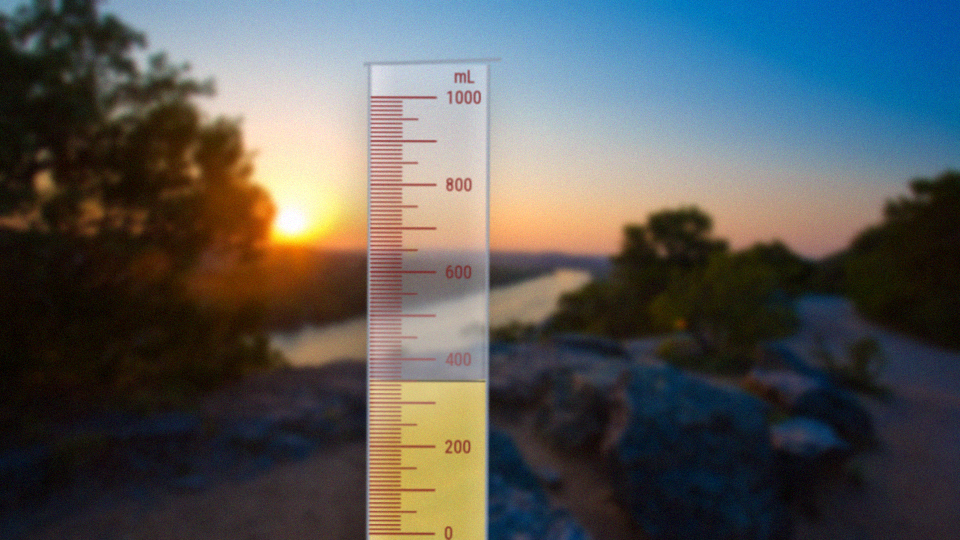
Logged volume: 350; mL
